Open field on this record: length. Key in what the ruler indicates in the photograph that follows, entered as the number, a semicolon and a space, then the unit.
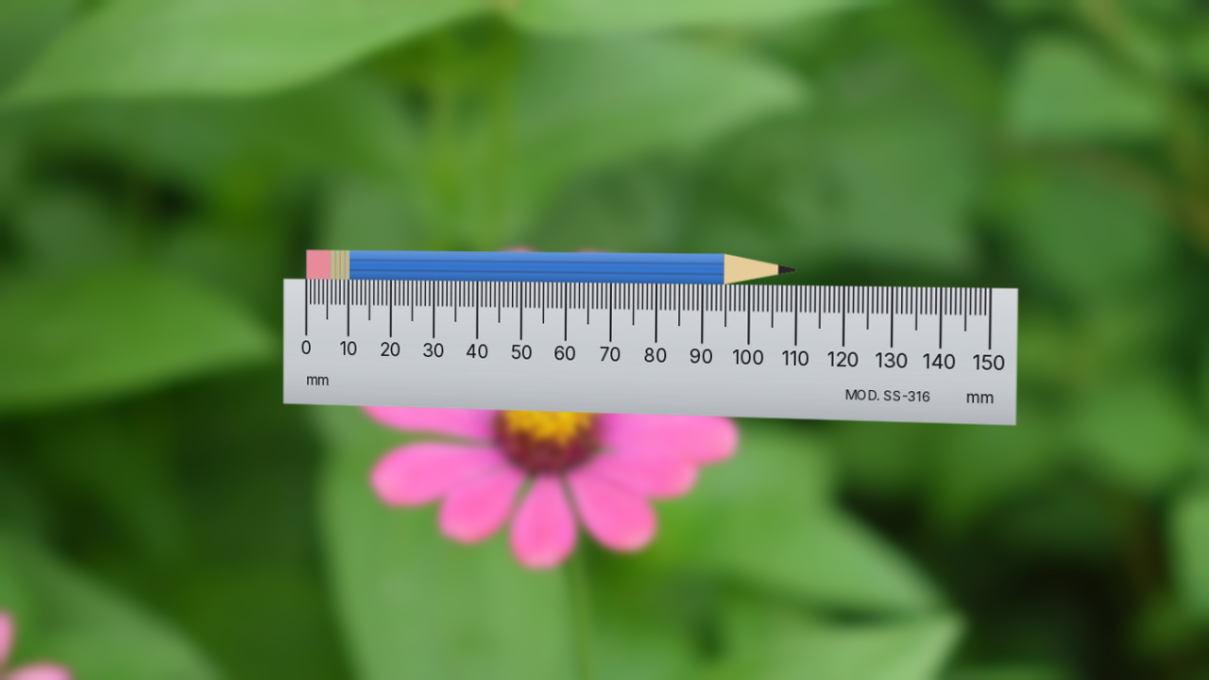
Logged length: 110; mm
